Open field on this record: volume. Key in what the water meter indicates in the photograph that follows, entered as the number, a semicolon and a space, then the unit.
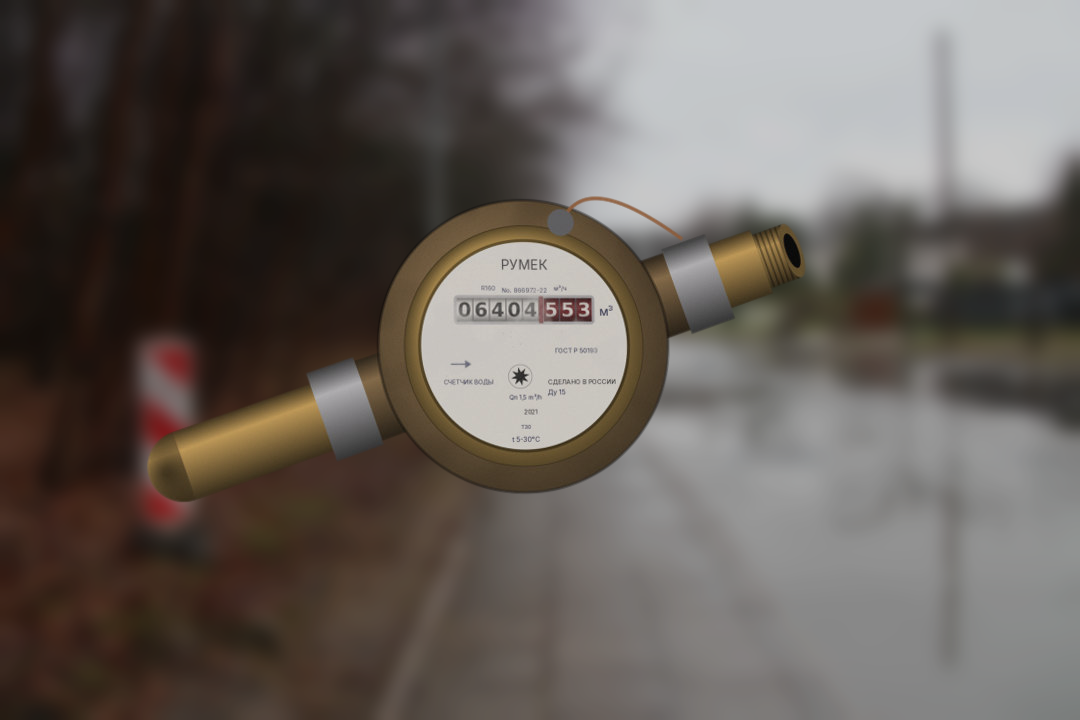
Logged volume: 6404.553; m³
